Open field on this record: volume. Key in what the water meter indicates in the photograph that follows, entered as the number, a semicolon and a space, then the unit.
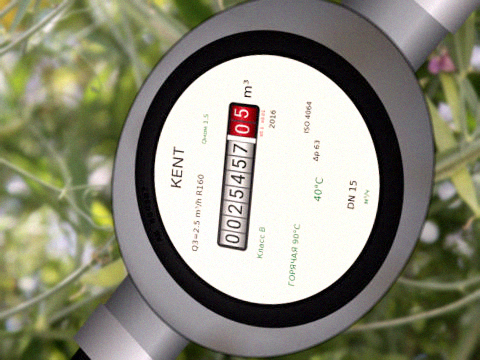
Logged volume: 25457.05; m³
